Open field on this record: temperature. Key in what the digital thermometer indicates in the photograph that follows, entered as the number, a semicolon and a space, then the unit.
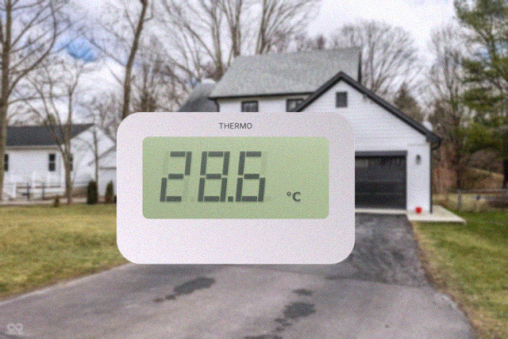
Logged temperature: 28.6; °C
